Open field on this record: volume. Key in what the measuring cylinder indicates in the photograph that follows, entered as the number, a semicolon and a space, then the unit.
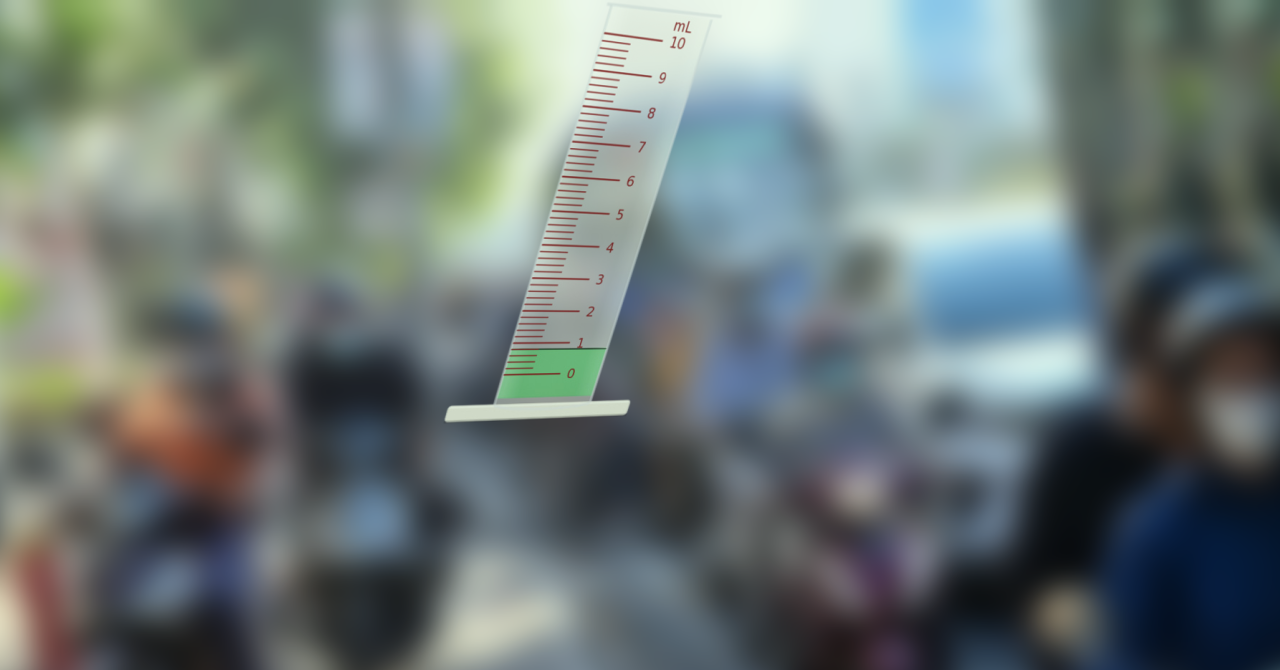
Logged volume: 0.8; mL
